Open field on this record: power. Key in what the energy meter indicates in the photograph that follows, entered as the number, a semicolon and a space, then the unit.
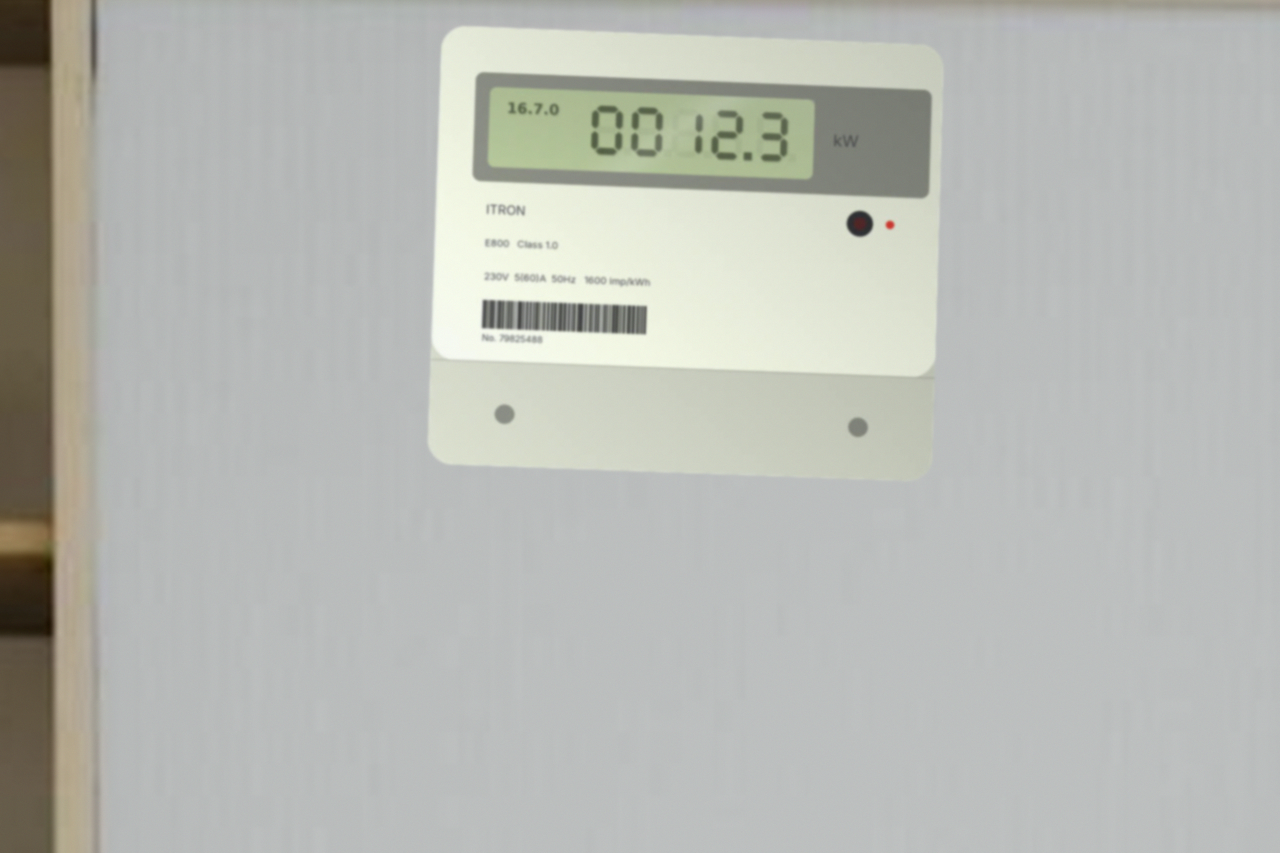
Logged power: 12.3; kW
